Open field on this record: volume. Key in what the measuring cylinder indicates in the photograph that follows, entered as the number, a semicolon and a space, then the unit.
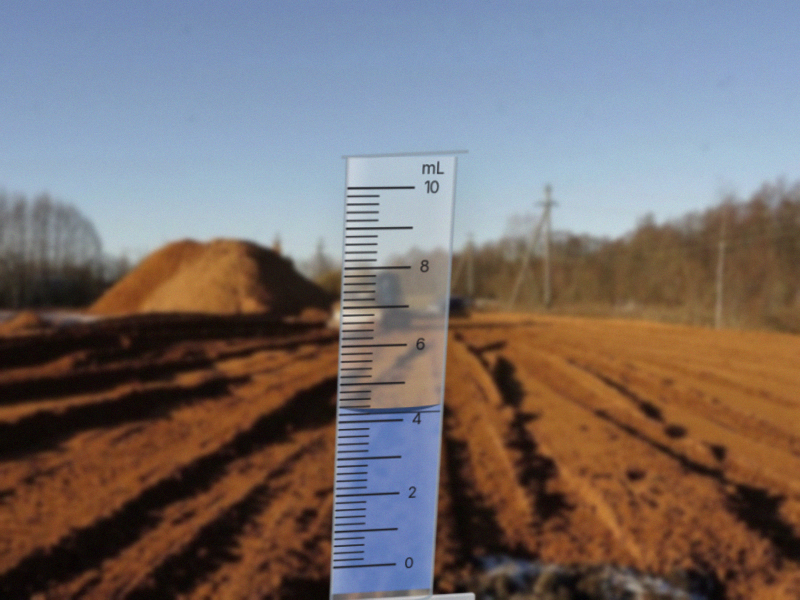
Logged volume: 4.2; mL
